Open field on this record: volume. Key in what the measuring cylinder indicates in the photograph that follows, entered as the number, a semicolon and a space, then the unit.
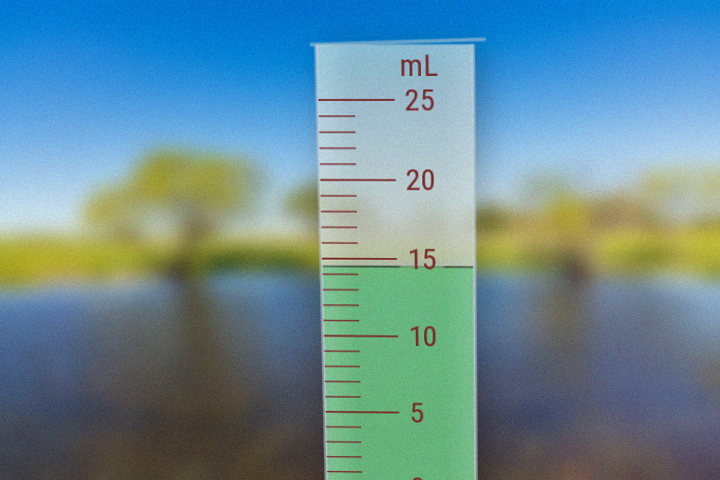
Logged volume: 14.5; mL
